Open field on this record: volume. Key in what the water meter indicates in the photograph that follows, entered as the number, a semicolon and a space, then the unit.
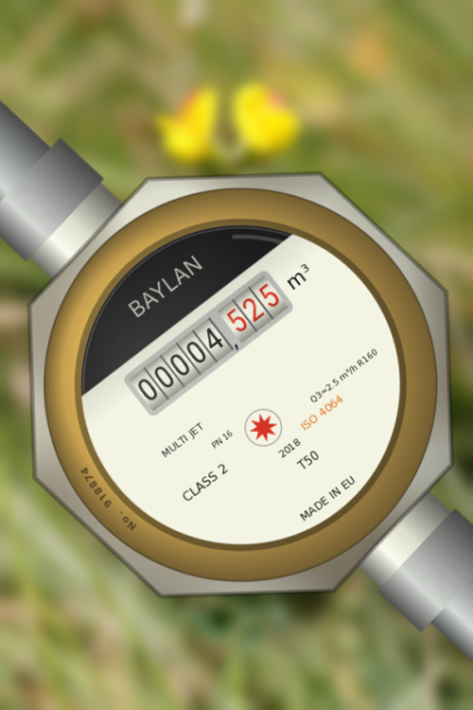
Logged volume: 4.525; m³
